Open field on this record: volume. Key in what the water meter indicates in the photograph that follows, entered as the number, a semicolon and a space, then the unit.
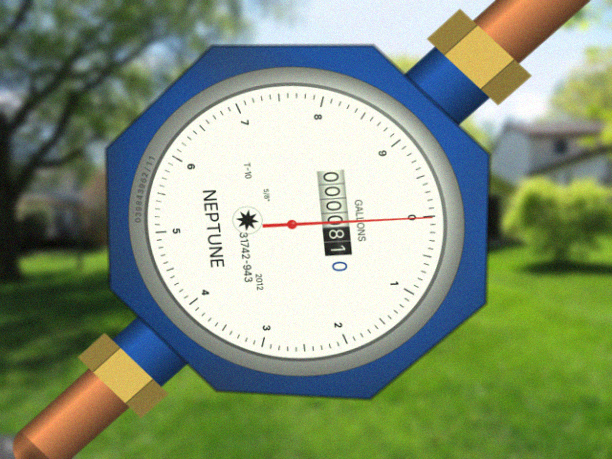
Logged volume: 810.0; gal
